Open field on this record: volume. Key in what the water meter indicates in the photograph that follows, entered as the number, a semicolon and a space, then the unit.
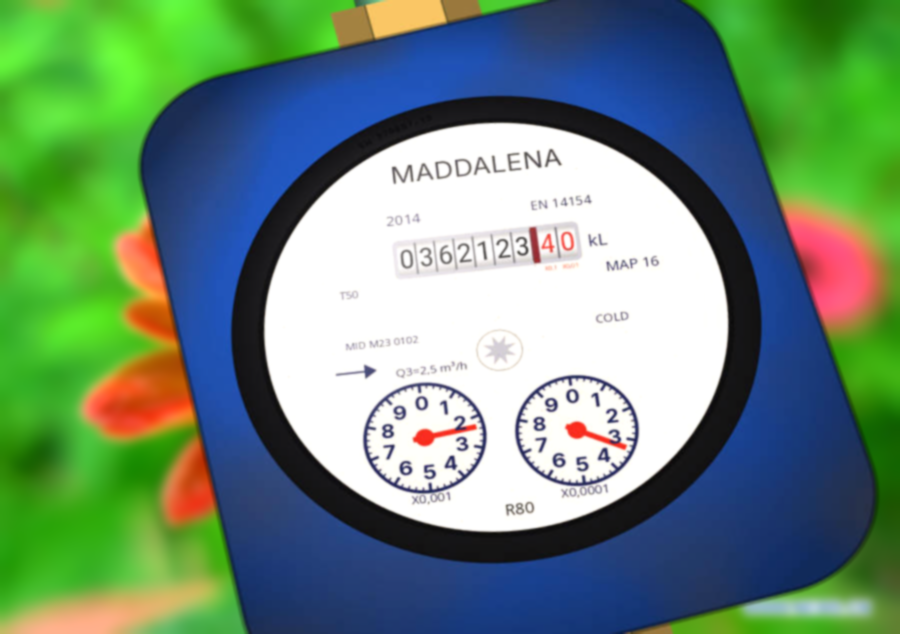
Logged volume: 362123.4023; kL
